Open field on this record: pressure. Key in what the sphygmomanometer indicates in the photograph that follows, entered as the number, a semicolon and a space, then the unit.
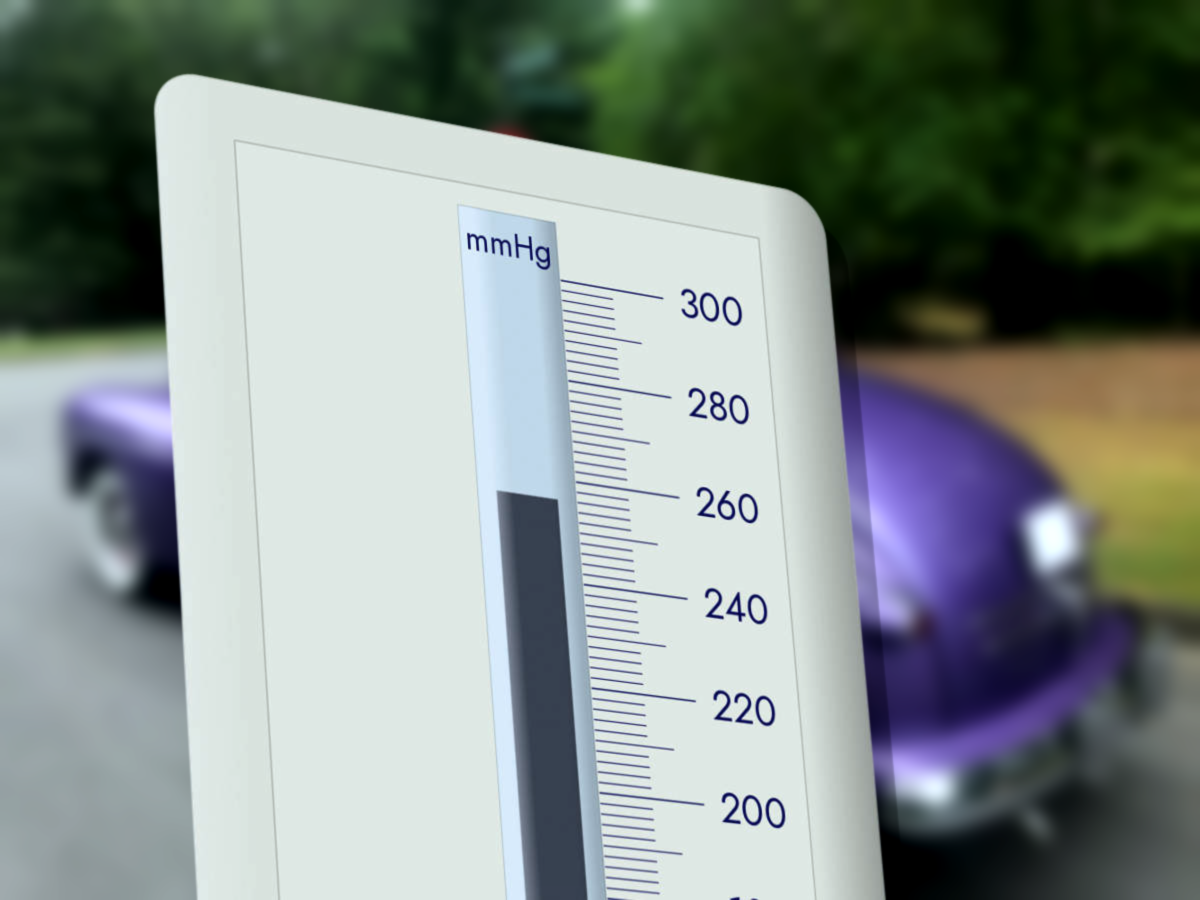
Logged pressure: 256; mmHg
